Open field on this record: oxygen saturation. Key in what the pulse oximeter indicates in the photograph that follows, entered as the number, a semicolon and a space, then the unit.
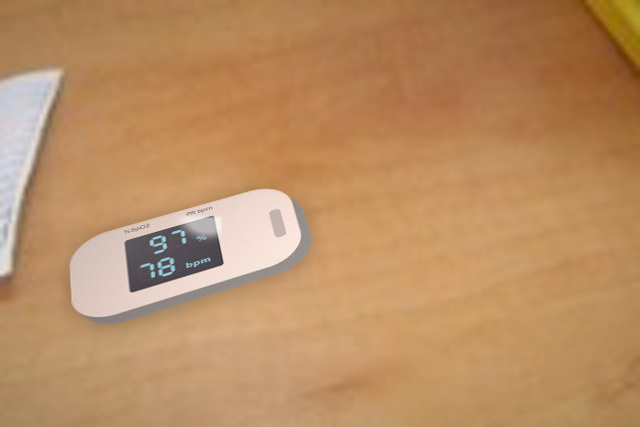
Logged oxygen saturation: 97; %
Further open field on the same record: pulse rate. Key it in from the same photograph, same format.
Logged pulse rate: 78; bpm
